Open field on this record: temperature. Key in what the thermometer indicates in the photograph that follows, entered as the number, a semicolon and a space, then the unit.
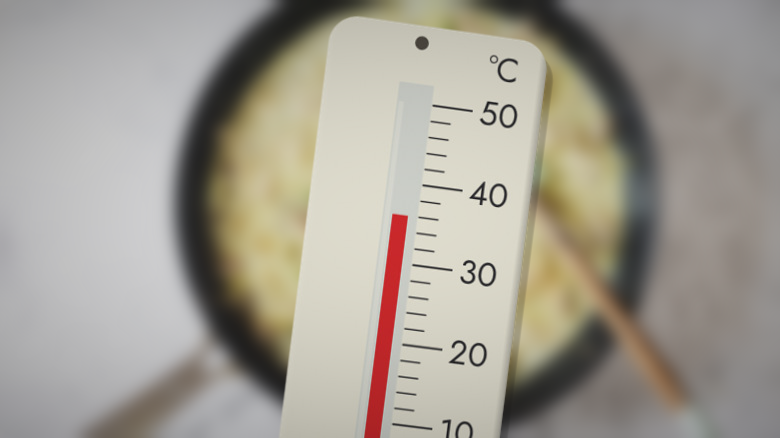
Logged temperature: 36; °C
